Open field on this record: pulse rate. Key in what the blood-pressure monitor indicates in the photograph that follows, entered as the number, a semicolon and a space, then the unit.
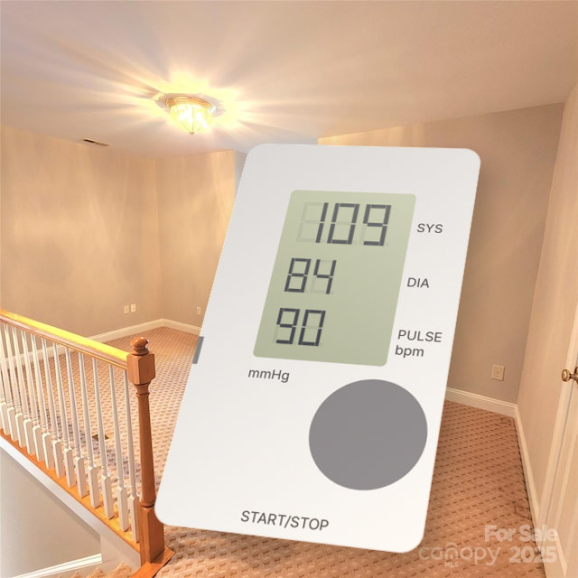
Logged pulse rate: 90; bpm
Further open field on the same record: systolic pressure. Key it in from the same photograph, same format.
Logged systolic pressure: 109; mmHg
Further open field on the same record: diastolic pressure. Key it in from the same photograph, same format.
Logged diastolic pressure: 84; mmHg
